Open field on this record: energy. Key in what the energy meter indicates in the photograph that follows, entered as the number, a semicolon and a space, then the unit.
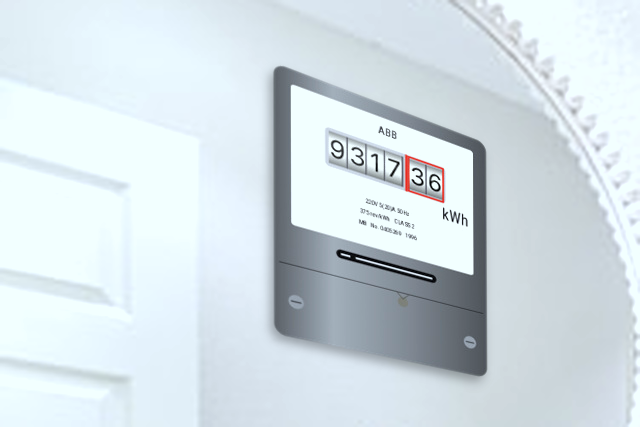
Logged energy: 9317.36; kWh
